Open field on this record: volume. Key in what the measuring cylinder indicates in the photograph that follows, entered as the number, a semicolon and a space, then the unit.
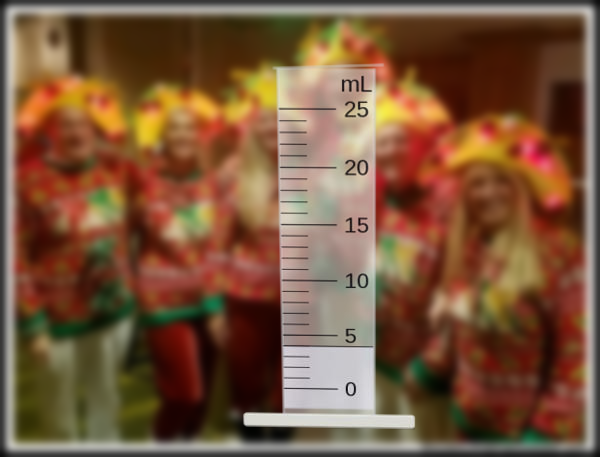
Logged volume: 4; mL
